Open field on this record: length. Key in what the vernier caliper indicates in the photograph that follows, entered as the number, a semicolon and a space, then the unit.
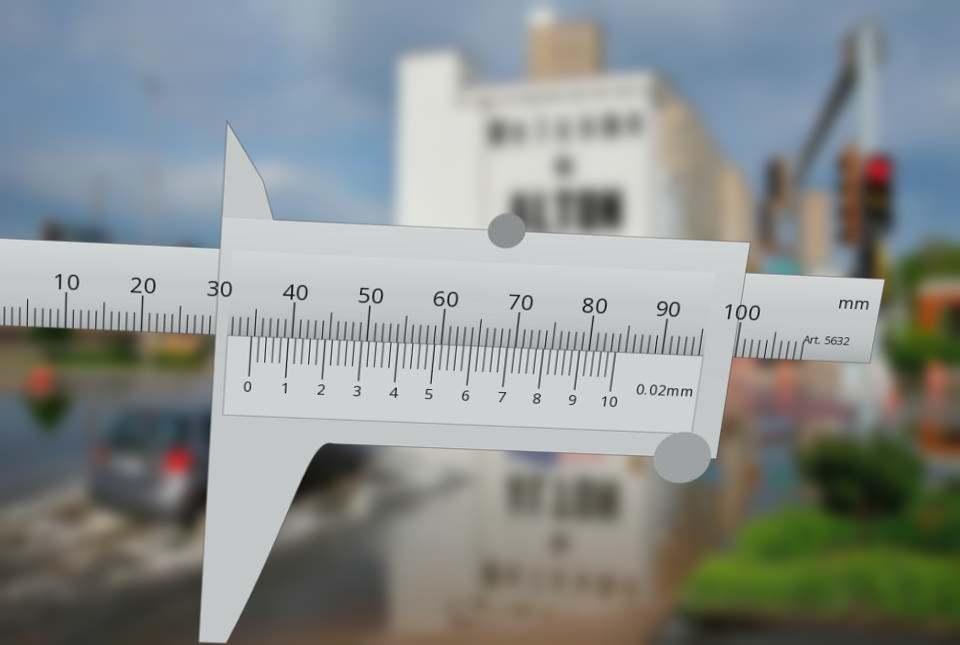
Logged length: 34.6; mm
